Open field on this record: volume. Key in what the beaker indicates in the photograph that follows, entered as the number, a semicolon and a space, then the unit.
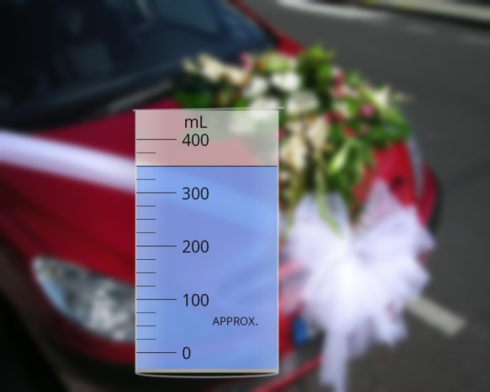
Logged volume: 350; mL
